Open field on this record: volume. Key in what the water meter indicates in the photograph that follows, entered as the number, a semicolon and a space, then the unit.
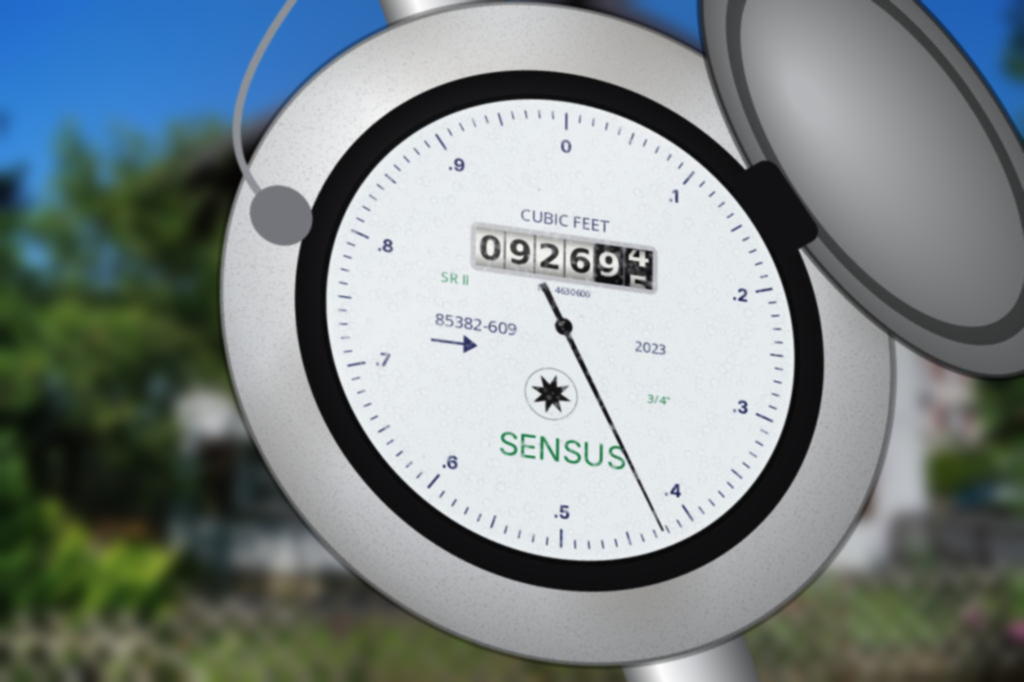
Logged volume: 92694.42; ft³
